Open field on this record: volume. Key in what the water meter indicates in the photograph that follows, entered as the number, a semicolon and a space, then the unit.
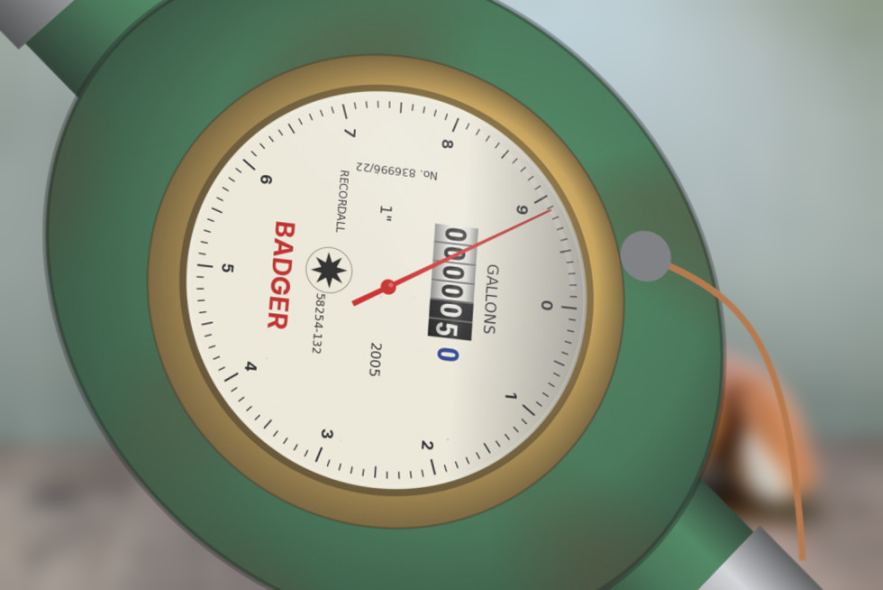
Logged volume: 49.1; gal
